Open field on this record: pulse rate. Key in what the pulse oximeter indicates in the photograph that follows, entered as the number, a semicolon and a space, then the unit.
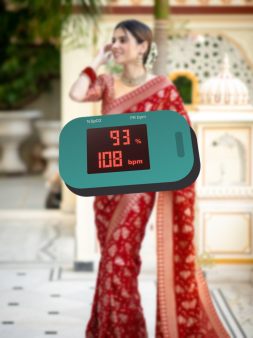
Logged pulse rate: 108; bpm
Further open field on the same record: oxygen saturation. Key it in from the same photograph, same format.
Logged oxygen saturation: 93; %
